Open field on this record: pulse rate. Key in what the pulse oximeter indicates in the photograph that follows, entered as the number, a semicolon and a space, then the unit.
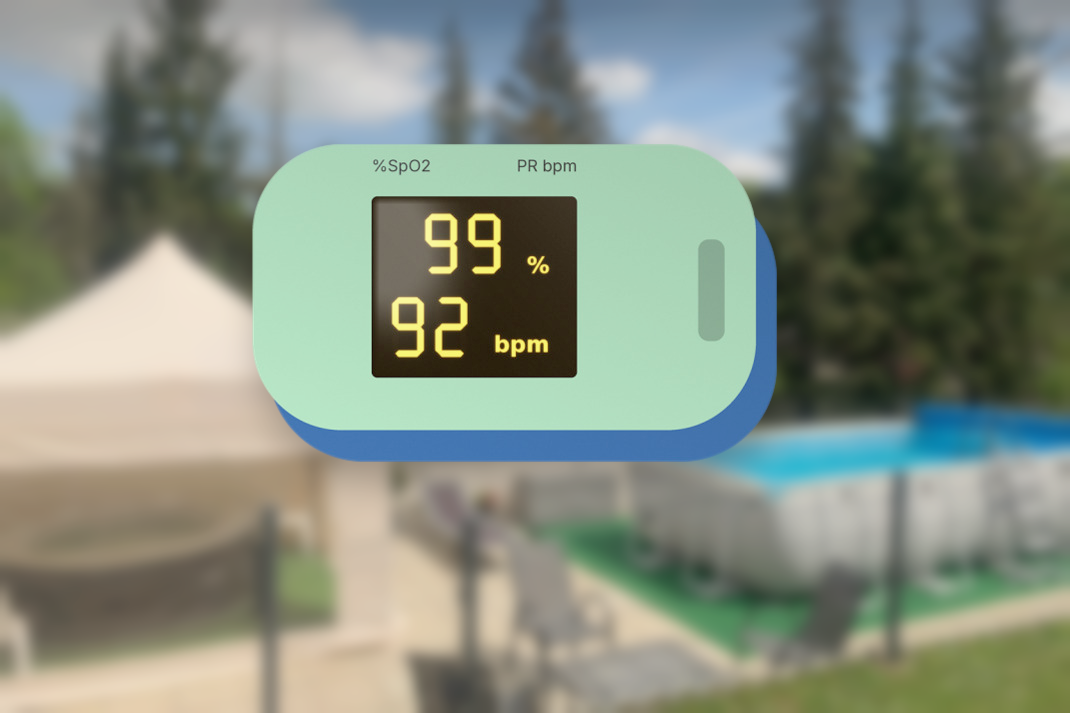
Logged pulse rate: 92; bpm
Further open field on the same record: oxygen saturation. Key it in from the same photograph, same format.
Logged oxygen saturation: 99; %
